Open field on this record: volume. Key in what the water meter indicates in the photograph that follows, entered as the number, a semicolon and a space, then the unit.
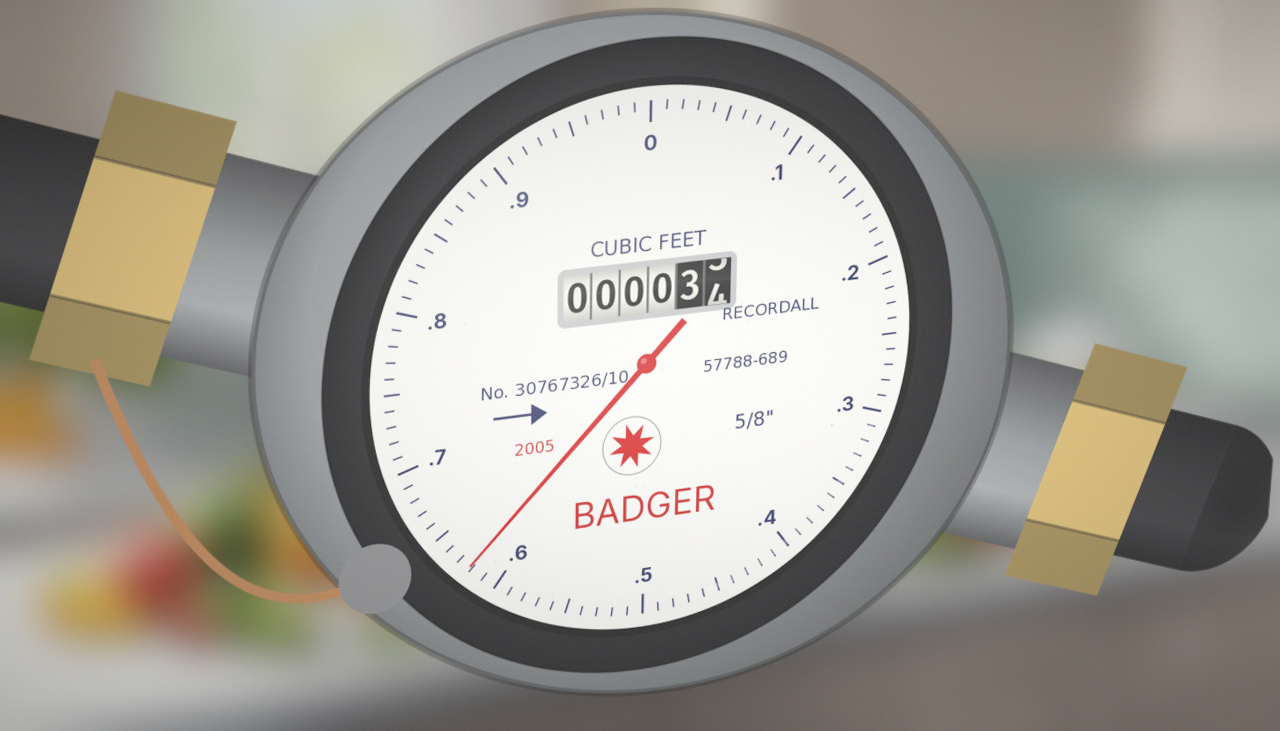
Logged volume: 33.62; ft³
